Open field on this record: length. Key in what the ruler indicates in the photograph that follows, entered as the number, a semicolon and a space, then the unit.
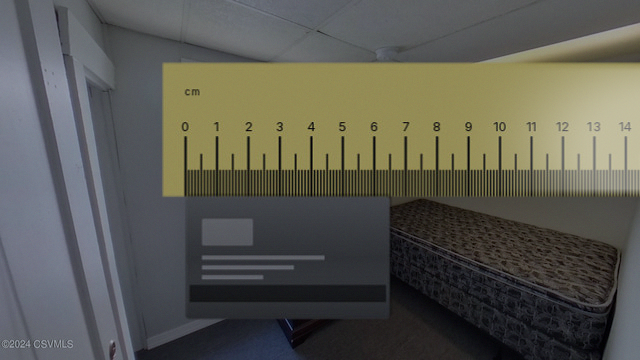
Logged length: 6.5; cm
